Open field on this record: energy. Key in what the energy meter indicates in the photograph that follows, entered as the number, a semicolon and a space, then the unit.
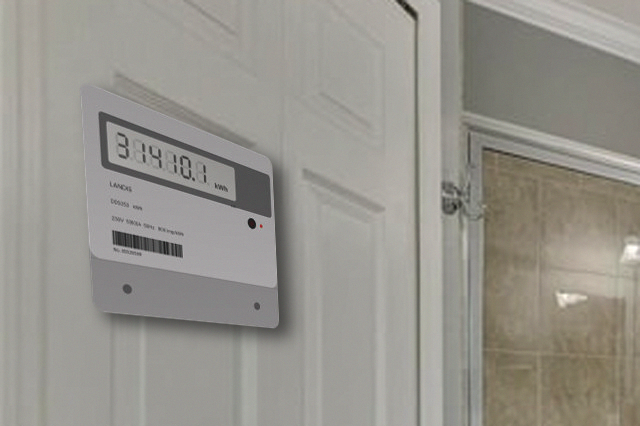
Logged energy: 31410.1; kWh
